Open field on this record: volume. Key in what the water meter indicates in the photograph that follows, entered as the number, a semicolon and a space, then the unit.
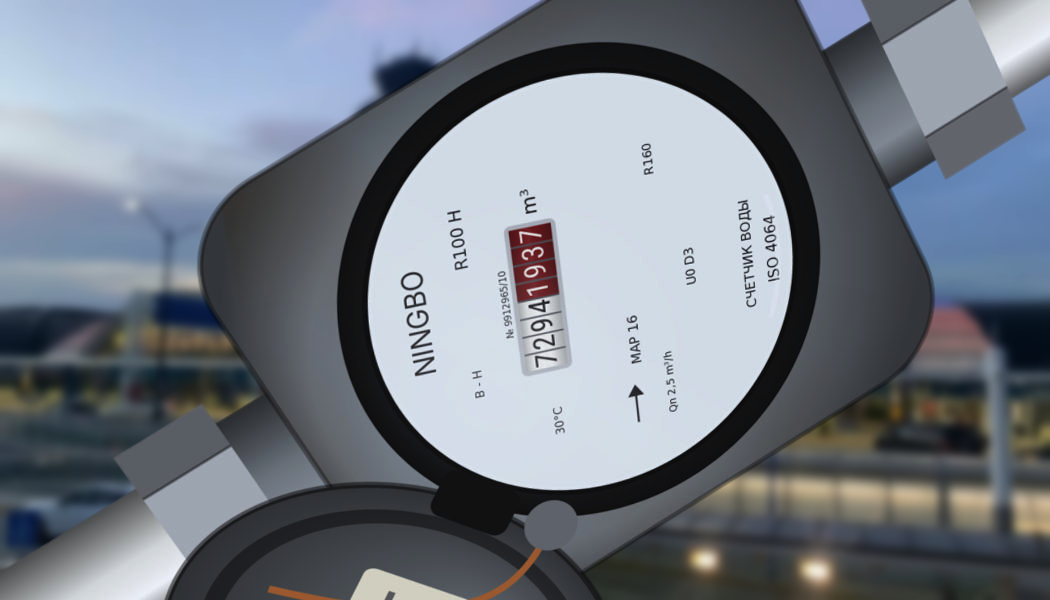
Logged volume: 7294.1937; m³
